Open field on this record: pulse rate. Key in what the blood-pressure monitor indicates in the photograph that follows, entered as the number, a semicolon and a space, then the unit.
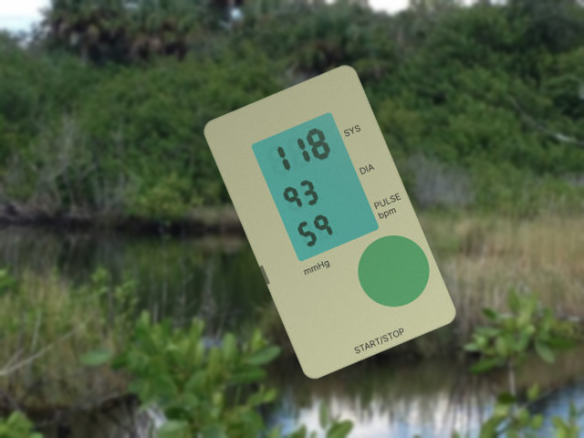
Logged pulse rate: 59; bpm
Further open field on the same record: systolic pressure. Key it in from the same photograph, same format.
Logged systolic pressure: 118; mmHg
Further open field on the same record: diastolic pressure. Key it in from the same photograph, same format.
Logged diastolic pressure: 93; mmHg
